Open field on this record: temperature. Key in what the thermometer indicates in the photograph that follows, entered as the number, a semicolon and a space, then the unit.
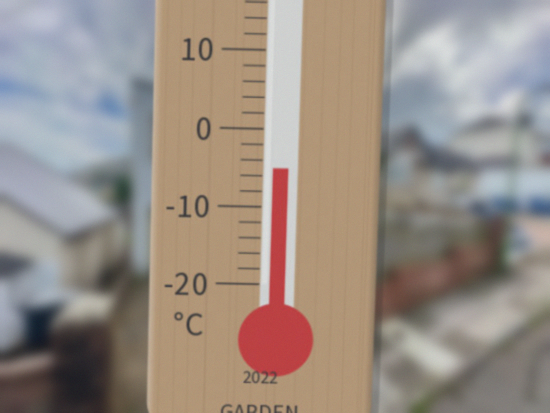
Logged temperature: -5; °C
